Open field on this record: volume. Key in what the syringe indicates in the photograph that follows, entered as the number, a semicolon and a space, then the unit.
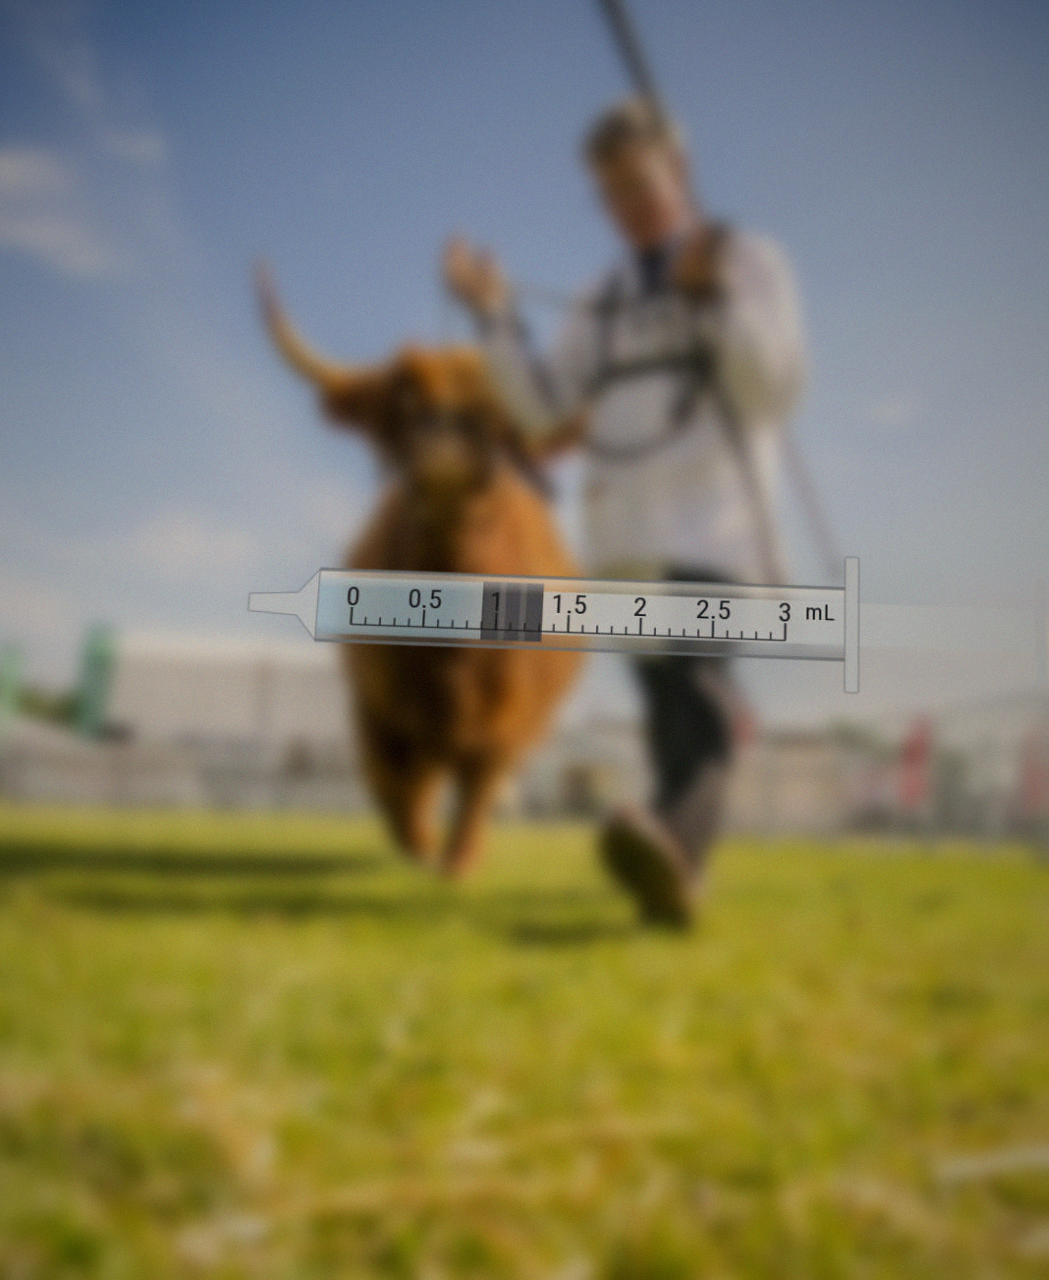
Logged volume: 0.9; mL
